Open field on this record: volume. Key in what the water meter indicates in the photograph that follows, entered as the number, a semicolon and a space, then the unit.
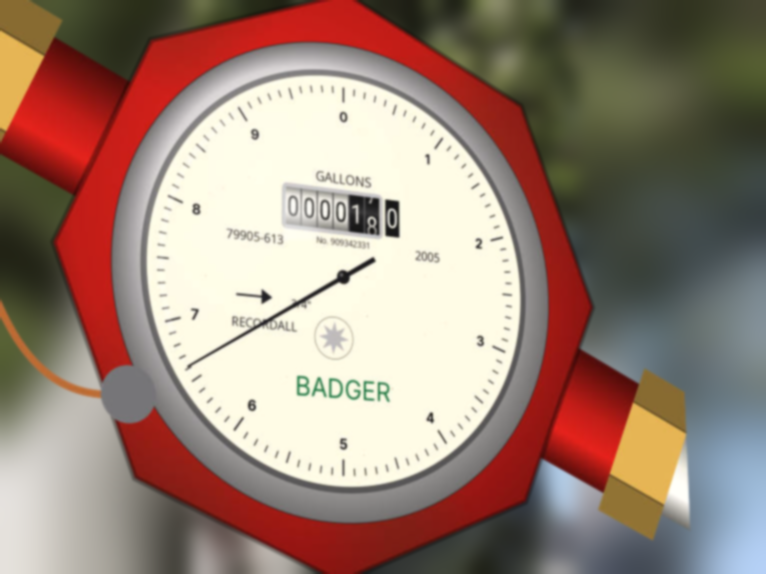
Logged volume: 176.6; gal
